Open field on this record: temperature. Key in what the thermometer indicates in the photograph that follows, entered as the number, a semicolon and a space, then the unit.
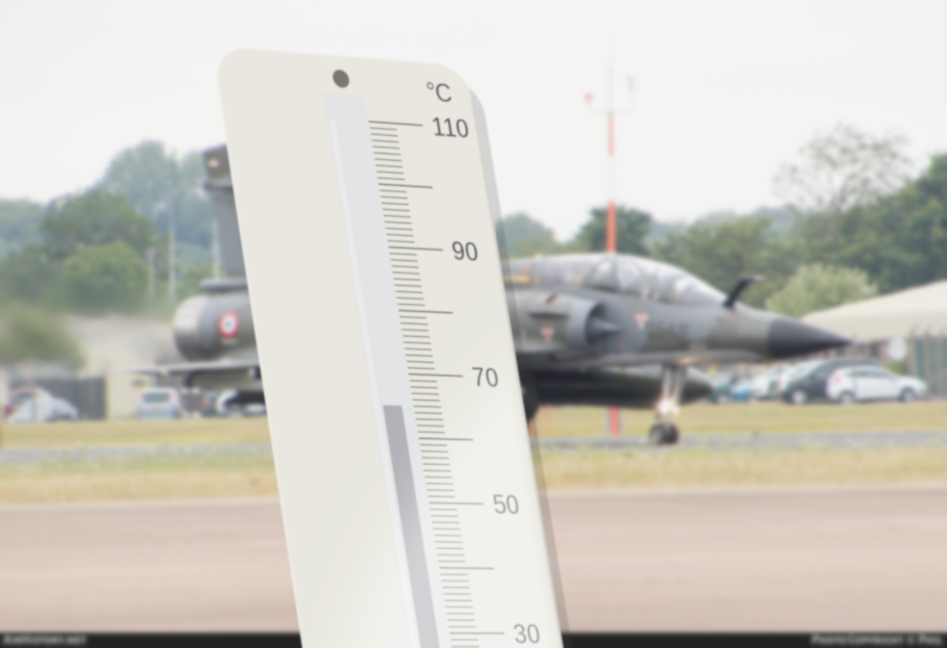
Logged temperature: 65; °C
